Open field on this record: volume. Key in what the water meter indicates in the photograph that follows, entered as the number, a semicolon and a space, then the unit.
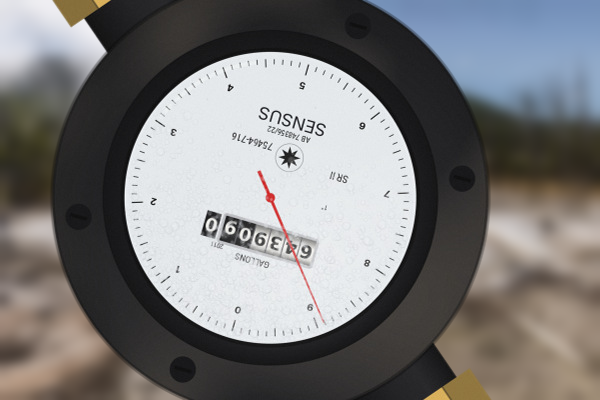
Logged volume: 6439088.9; gal
